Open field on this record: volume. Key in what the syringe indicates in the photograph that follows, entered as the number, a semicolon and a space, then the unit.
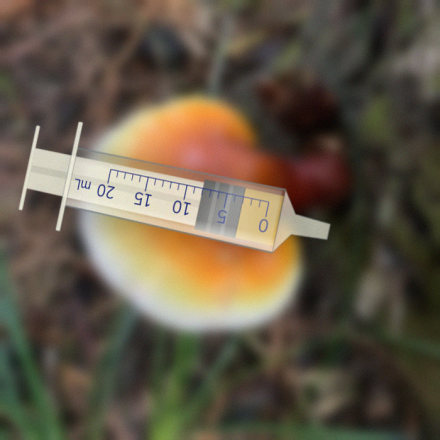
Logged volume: 3; mL
